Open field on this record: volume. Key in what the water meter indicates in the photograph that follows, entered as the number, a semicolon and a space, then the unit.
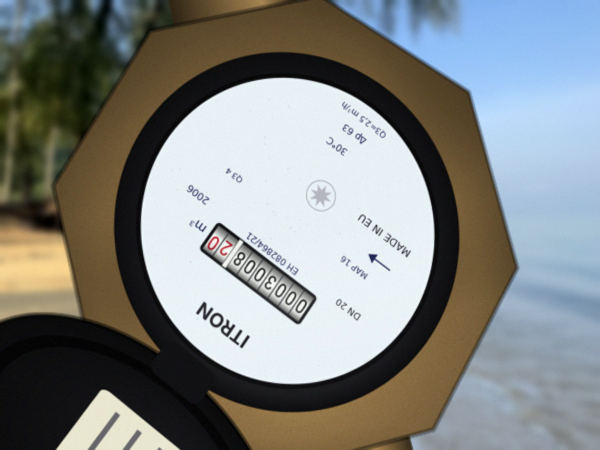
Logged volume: 3008.20; m³
